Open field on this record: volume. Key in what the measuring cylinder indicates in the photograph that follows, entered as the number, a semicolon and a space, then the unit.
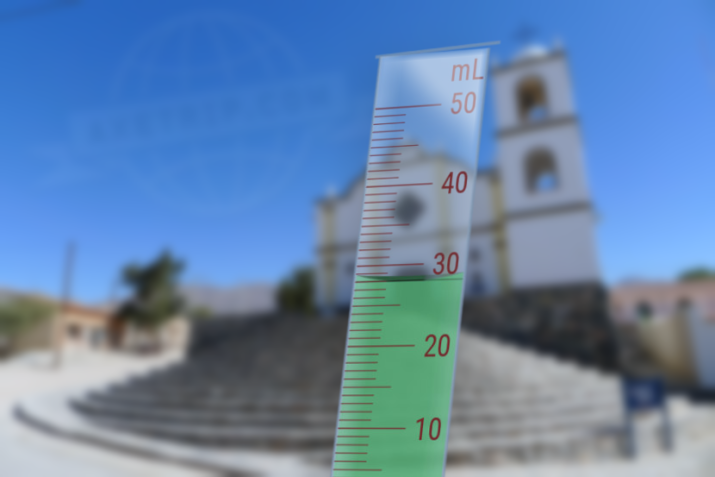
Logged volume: 28; mL
